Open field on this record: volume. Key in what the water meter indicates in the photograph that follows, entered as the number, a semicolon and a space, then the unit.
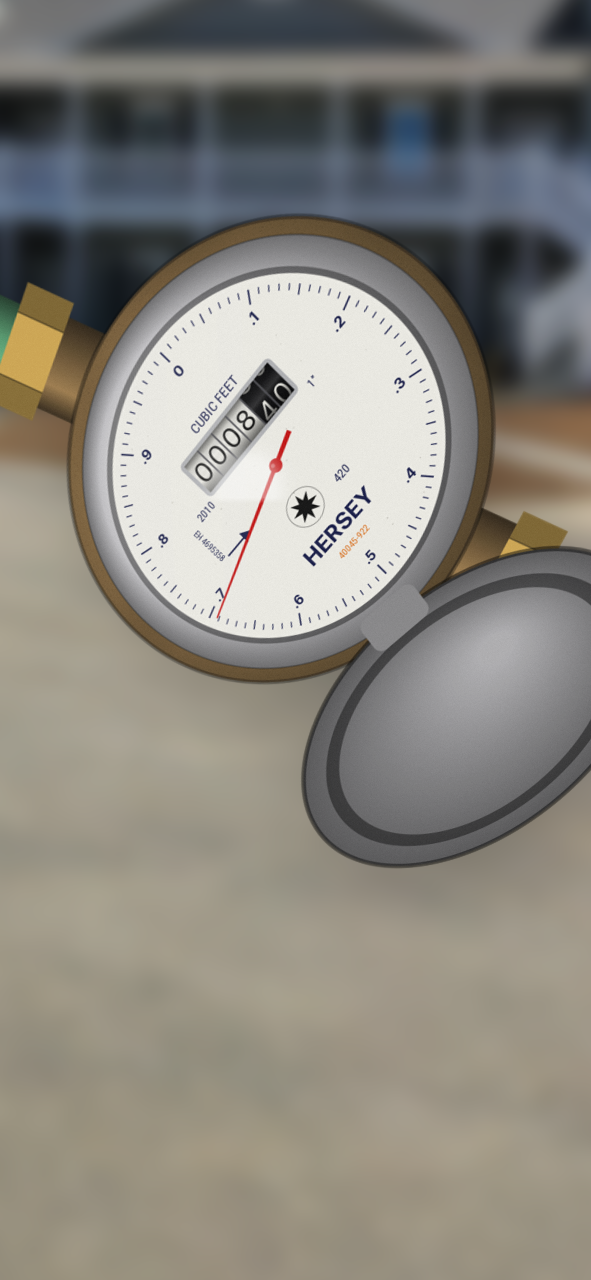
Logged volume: 839.69; ft³
